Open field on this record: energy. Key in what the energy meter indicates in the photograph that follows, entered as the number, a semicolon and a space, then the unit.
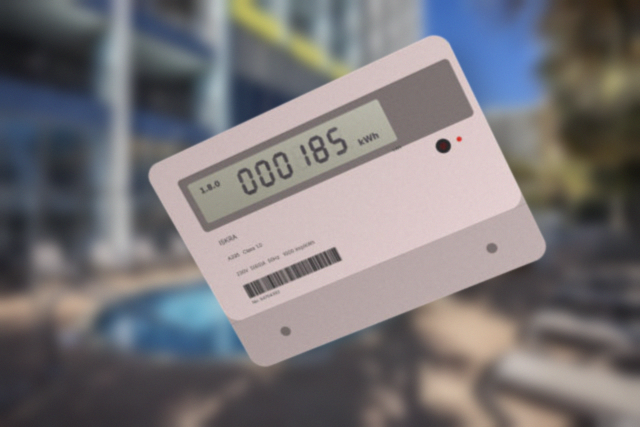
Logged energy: 185; kWh
